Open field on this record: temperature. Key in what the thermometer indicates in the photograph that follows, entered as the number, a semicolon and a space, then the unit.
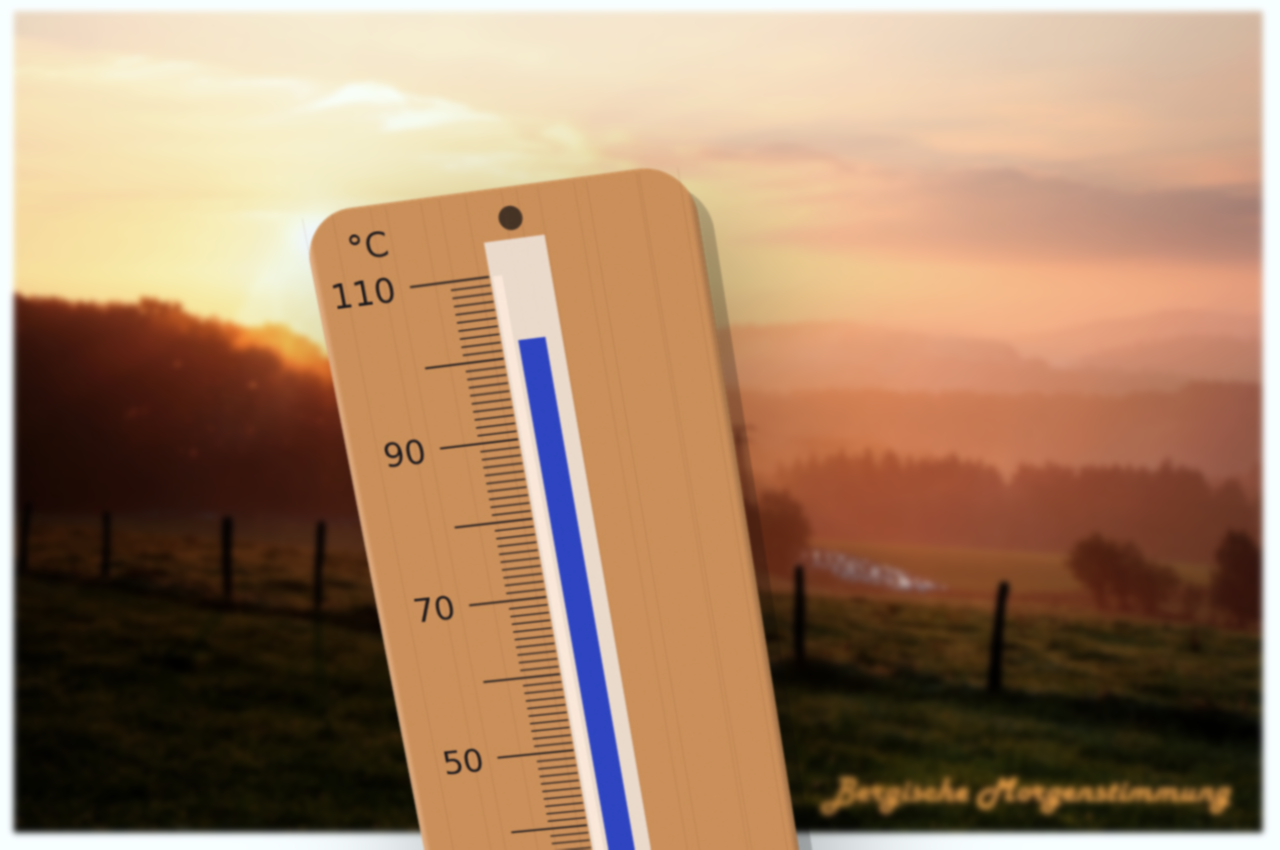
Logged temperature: 102; °C
